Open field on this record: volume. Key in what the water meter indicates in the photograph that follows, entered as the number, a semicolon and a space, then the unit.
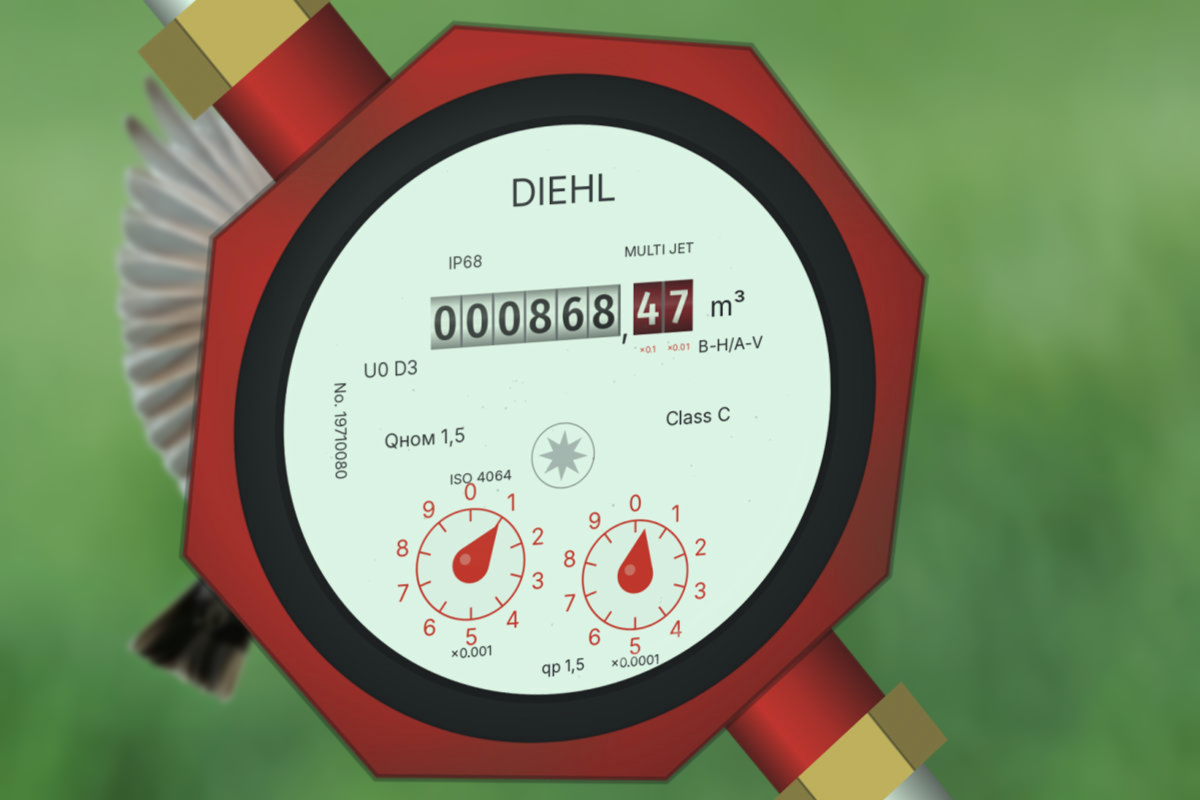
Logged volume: 868.4710; m³
